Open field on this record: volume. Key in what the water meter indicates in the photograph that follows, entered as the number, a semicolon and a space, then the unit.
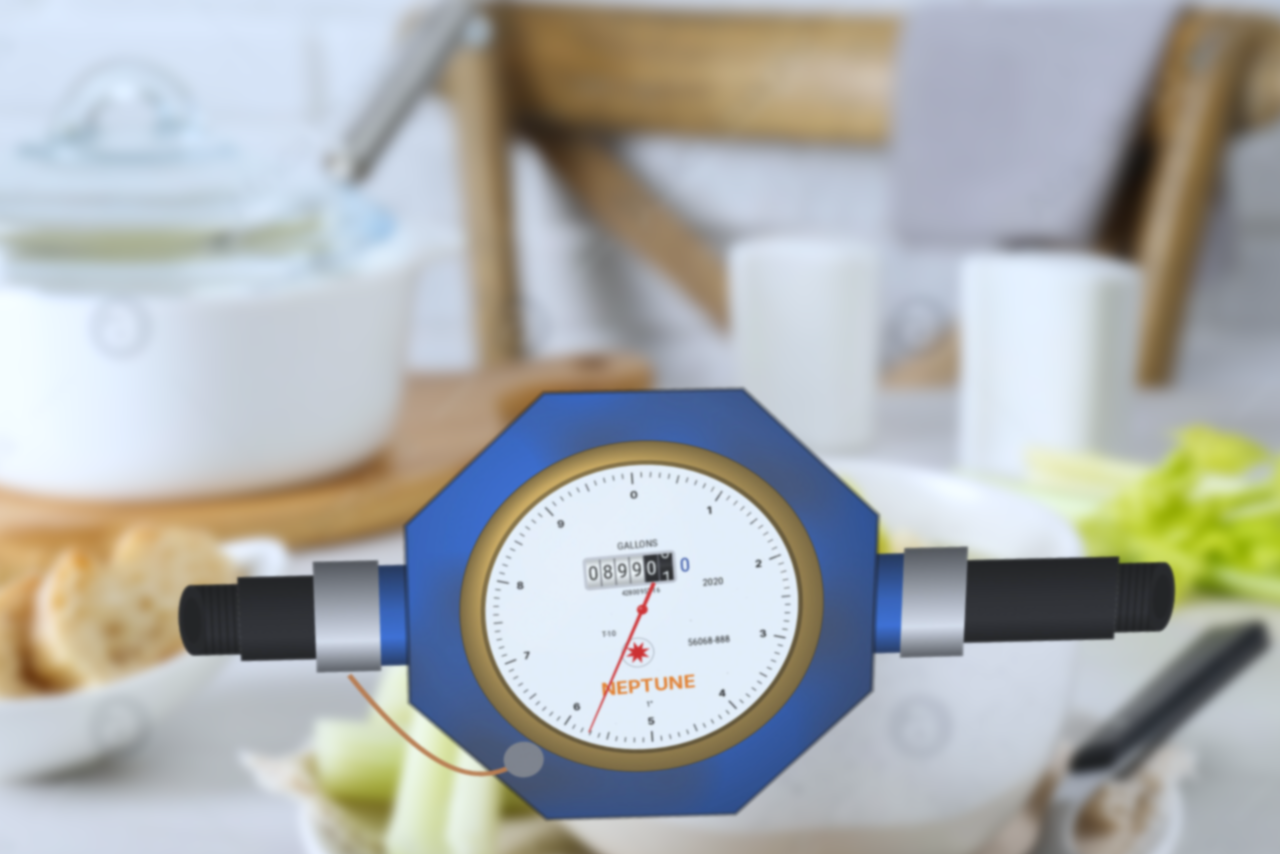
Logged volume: 899005.7; gal
